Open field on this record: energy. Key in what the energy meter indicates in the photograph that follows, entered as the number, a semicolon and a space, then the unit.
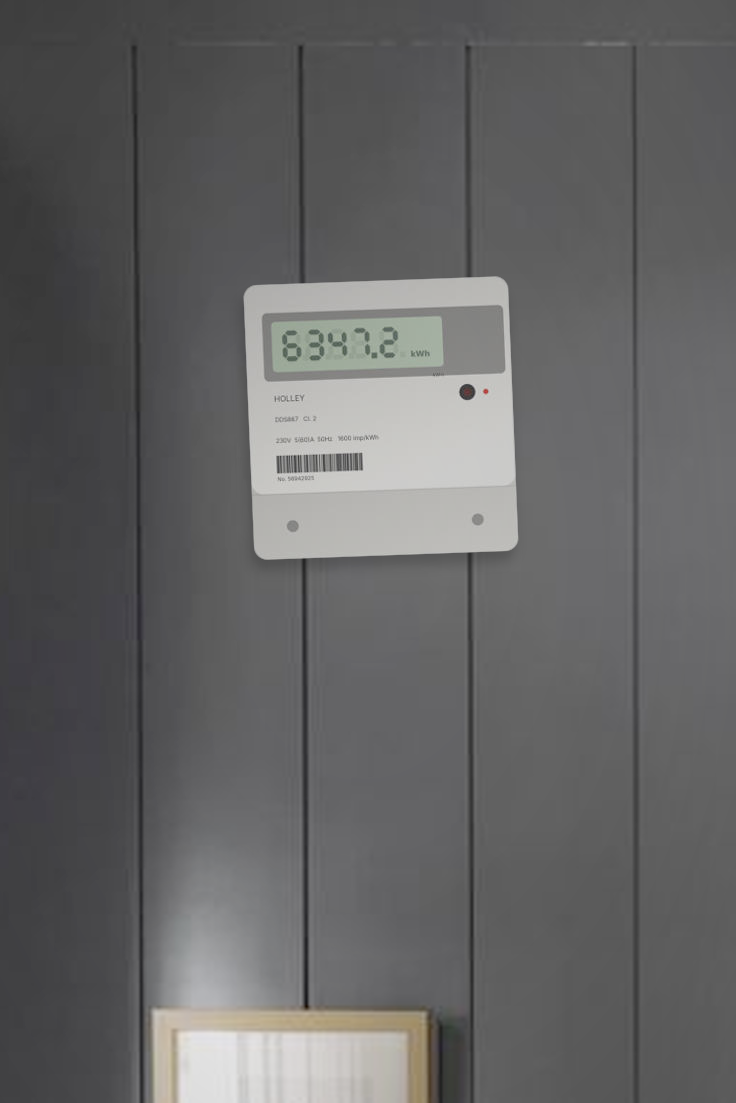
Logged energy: 6347.2; kWh
